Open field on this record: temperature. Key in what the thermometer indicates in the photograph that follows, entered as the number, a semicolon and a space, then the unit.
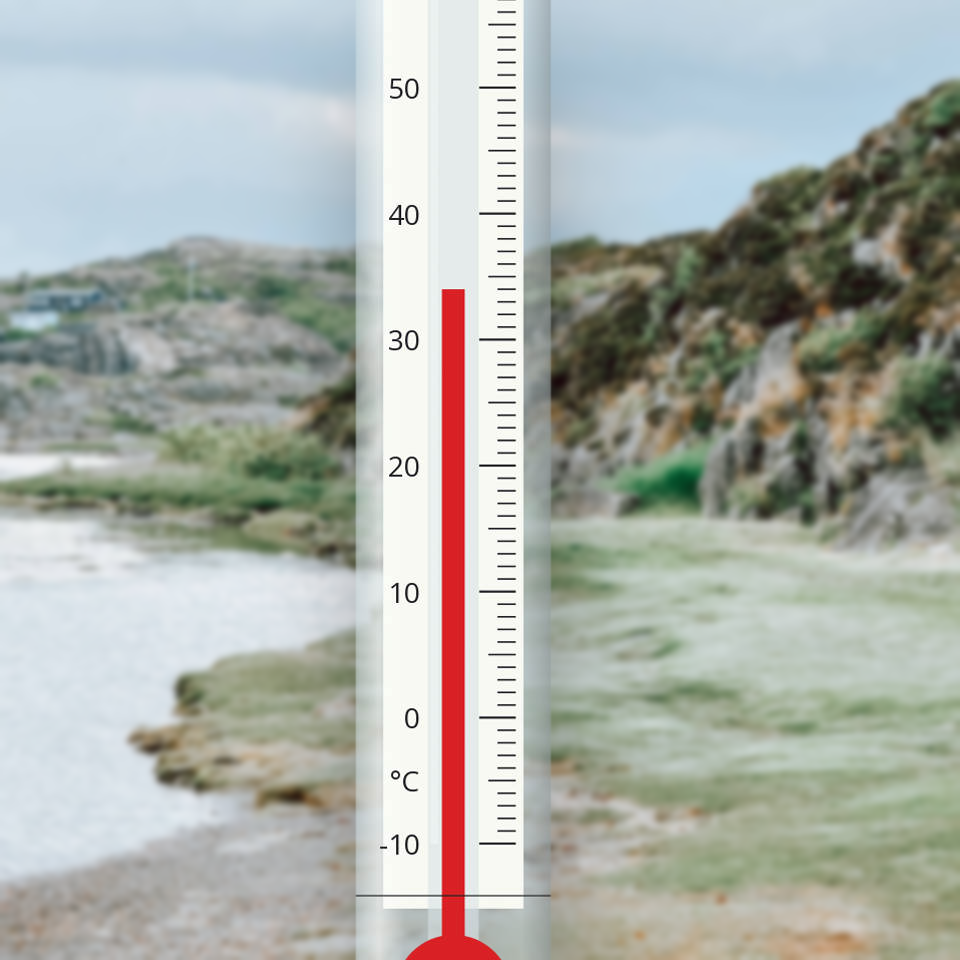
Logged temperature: 34; °C
